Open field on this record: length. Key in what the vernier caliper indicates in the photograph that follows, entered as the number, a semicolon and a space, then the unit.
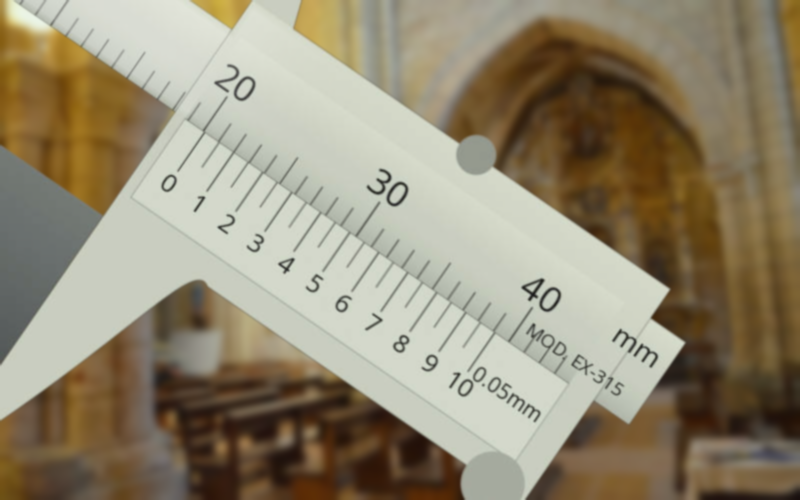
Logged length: 20.1; mm
